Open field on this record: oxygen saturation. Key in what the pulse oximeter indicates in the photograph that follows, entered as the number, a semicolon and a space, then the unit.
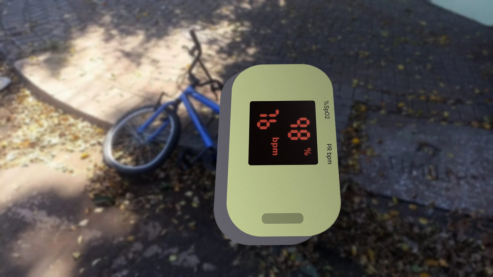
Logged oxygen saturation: 98; %
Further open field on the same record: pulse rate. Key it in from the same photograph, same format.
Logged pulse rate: 76; bpm
